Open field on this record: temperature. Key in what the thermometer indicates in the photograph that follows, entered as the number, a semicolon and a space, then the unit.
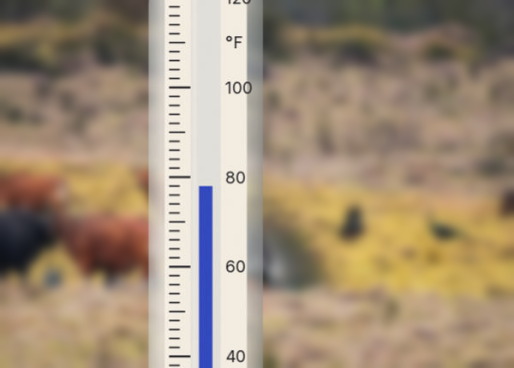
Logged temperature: 78; °F
